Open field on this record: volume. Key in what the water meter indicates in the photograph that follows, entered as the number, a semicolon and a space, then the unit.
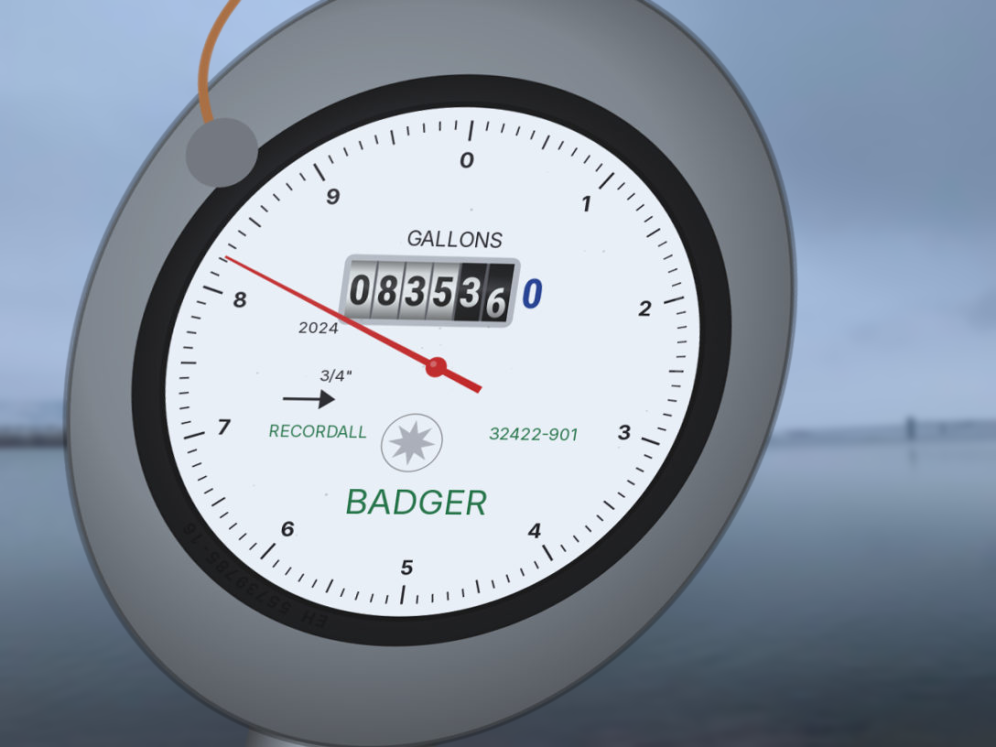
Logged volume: 835358.2; gal
